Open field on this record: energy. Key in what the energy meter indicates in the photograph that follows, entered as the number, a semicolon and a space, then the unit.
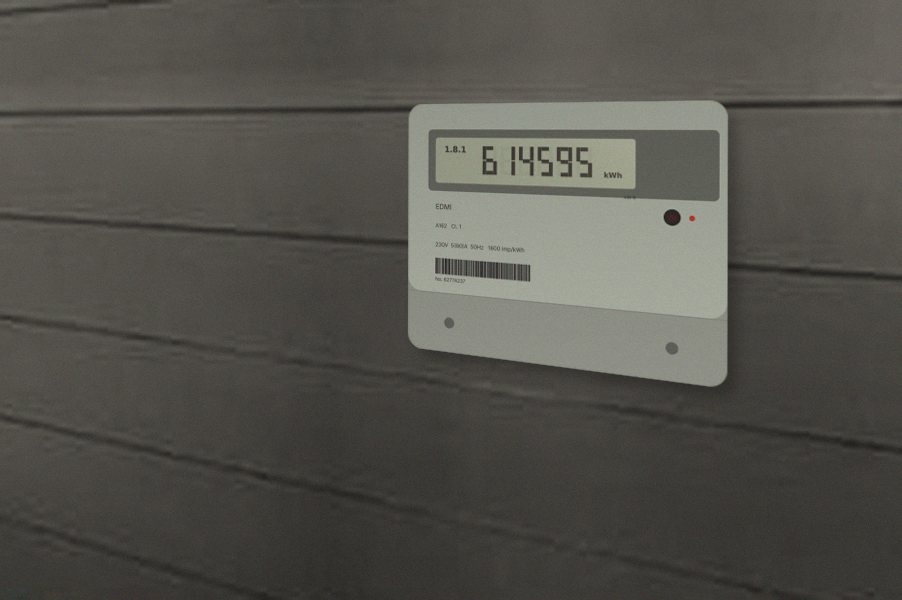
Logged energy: 614595; kWh
